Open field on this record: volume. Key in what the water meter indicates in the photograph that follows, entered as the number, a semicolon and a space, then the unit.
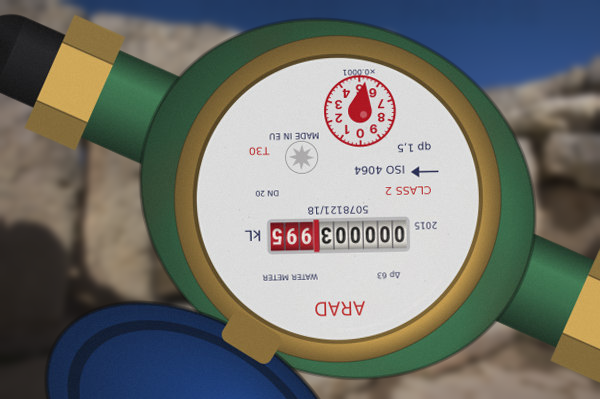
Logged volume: 3.9955; kL
